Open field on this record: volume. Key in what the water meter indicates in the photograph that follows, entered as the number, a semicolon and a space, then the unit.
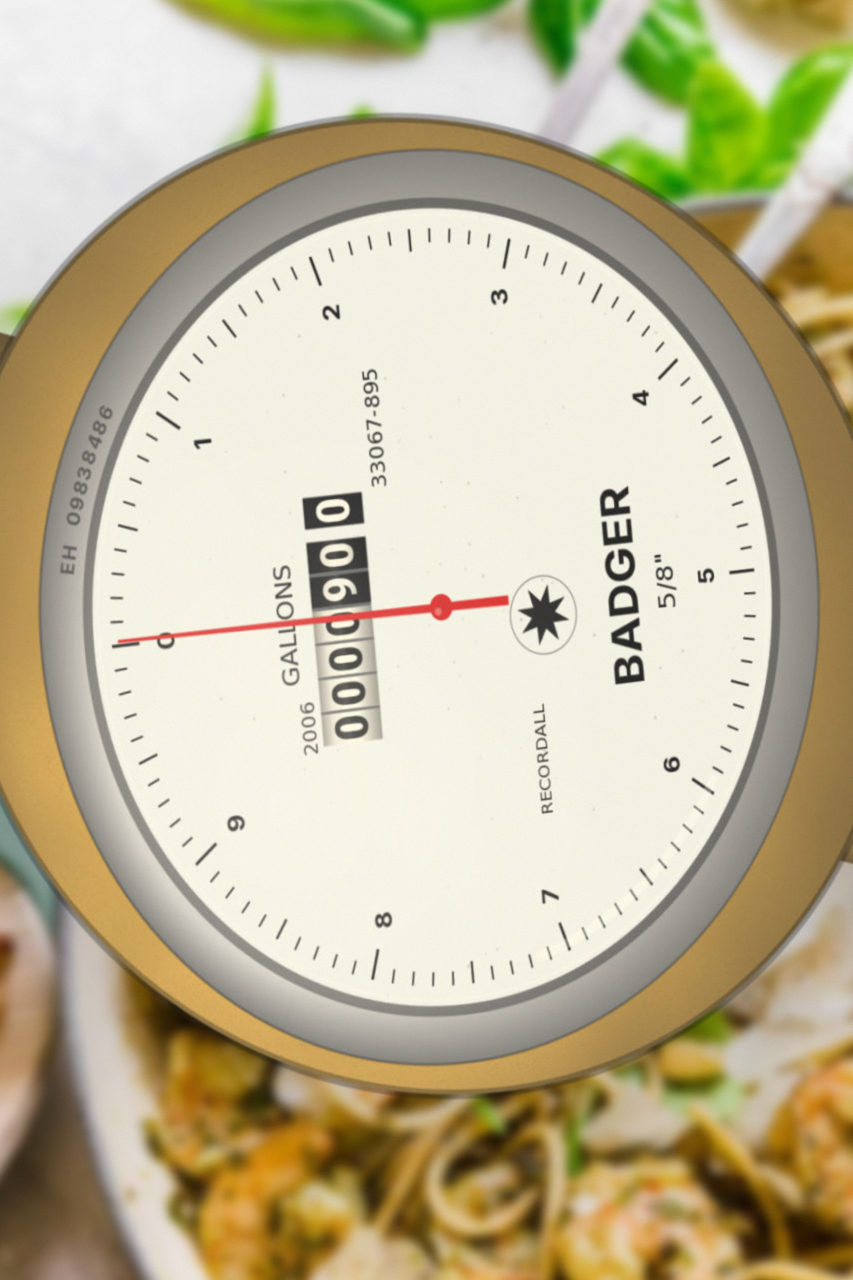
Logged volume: 900.0; gal
